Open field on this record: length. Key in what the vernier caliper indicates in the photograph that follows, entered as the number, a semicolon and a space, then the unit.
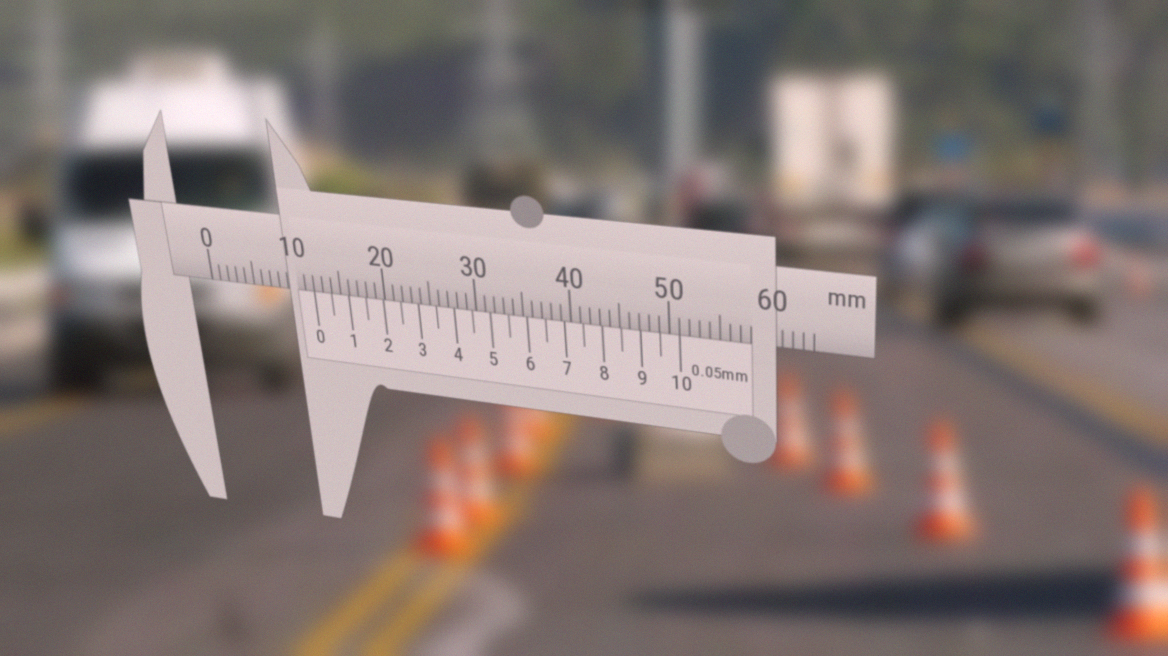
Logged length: 12.0; mm
